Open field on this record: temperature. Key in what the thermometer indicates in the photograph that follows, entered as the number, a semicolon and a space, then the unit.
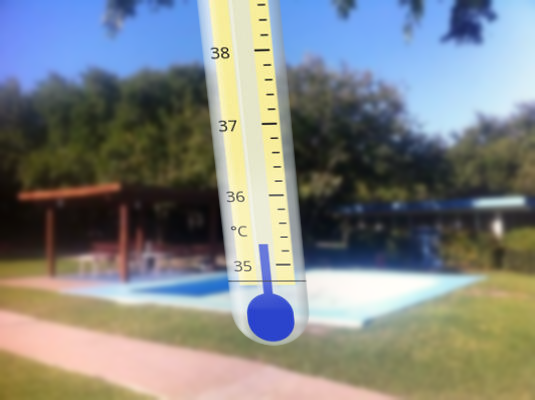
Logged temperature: 35.3; °C
